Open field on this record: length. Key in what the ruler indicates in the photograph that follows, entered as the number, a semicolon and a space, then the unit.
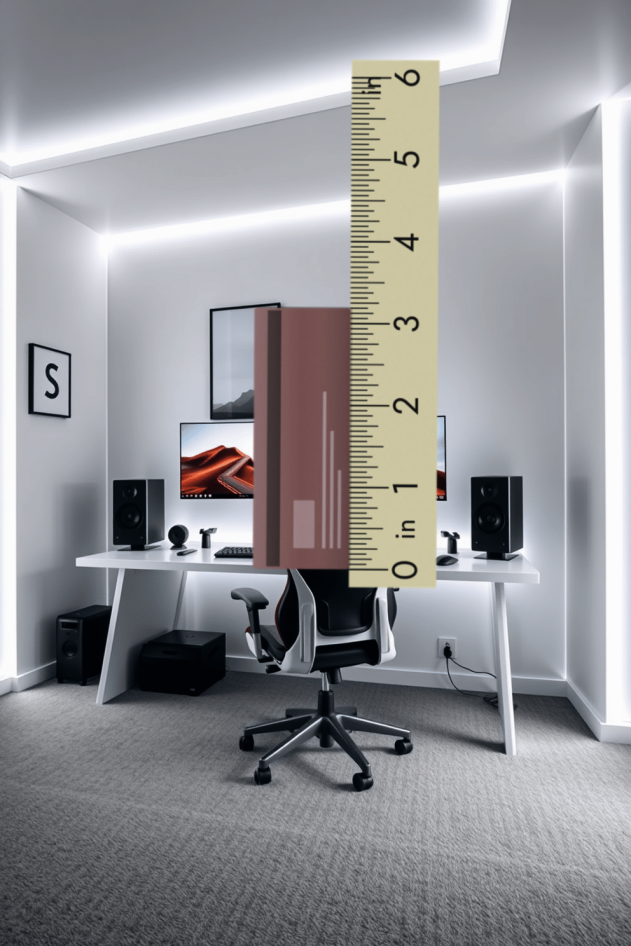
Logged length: 3.1875; in
